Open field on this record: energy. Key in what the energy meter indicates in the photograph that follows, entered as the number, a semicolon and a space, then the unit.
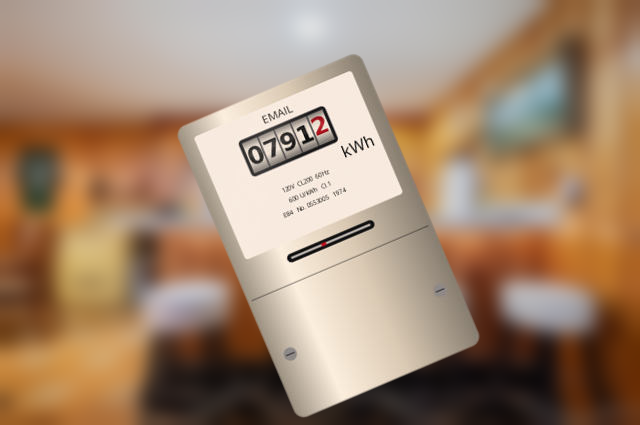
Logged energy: 791.2; kWh
